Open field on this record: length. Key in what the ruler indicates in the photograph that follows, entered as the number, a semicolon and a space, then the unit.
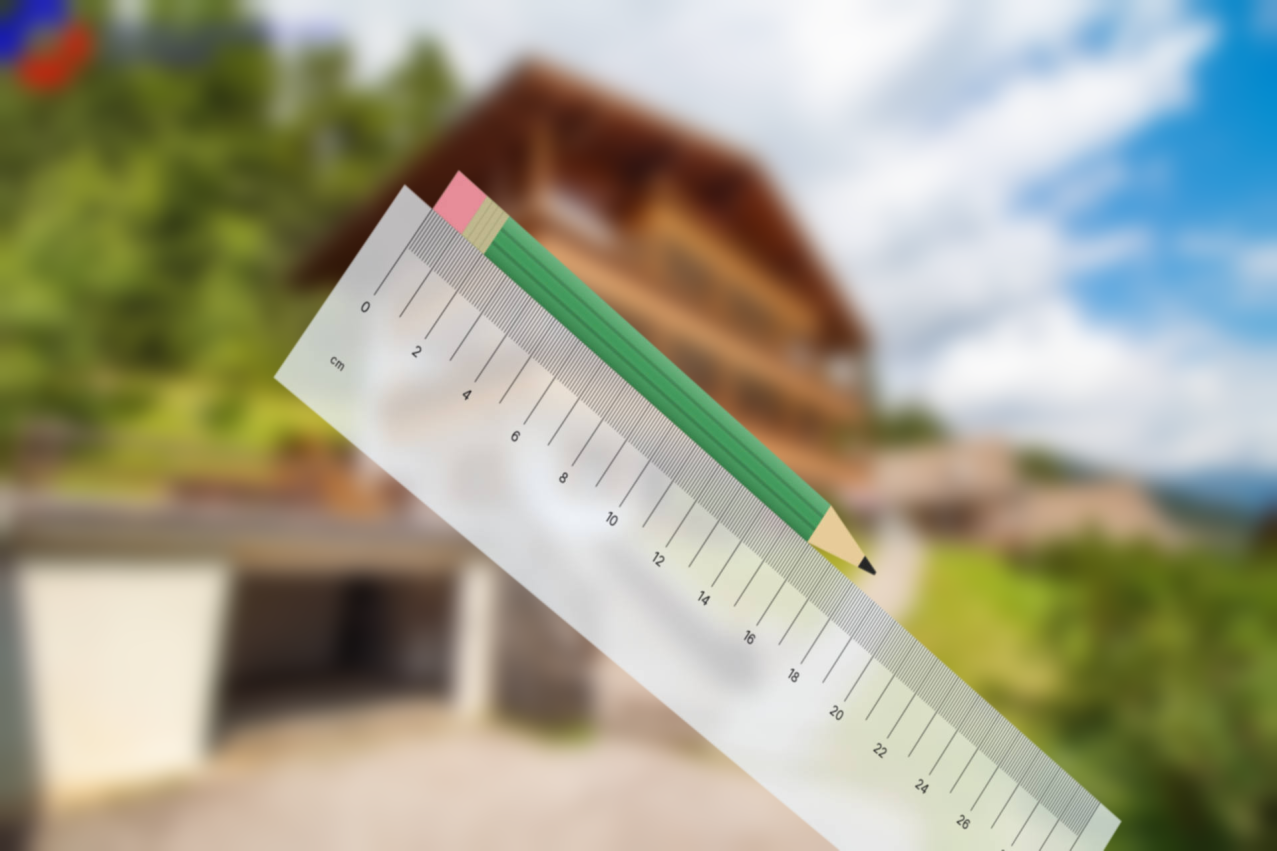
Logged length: 18.5; cm
